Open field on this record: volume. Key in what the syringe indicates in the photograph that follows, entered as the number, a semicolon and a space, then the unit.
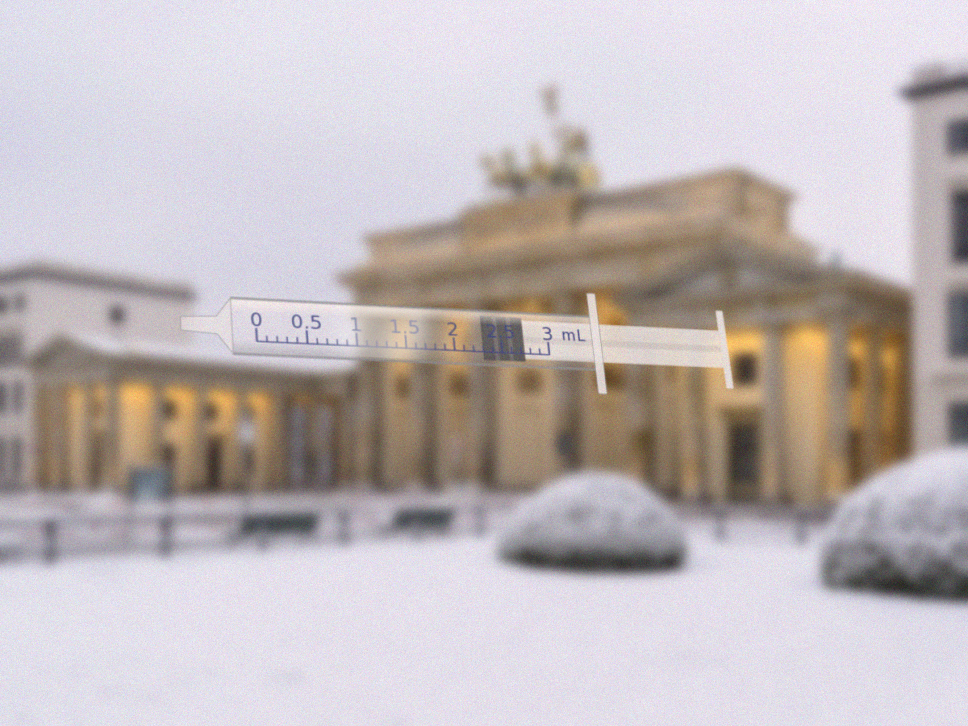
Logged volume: 2.3; mL
